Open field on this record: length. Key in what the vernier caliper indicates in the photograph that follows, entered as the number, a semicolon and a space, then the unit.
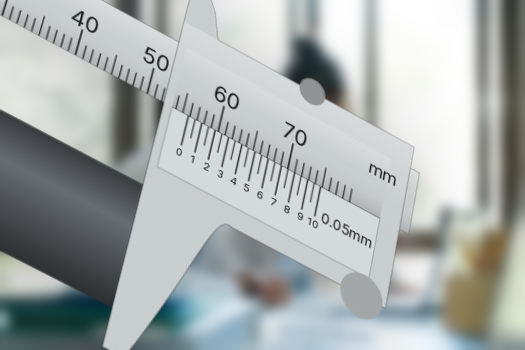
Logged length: 55.8; mm
